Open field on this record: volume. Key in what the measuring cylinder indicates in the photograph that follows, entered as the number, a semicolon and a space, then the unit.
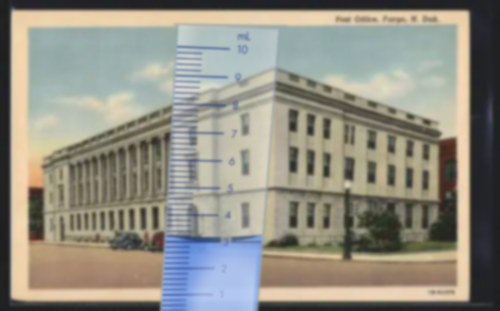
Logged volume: 3; mL
